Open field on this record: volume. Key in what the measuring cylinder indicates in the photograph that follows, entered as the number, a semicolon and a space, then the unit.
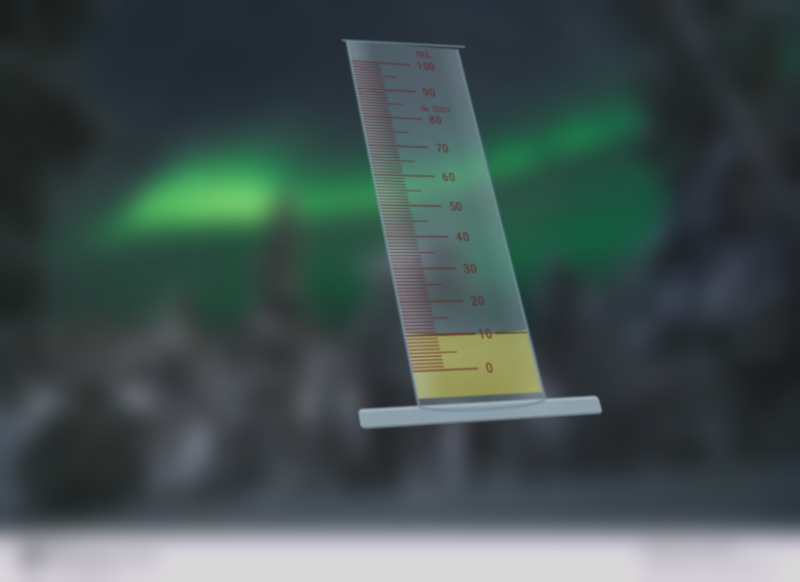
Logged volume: 10; mL
